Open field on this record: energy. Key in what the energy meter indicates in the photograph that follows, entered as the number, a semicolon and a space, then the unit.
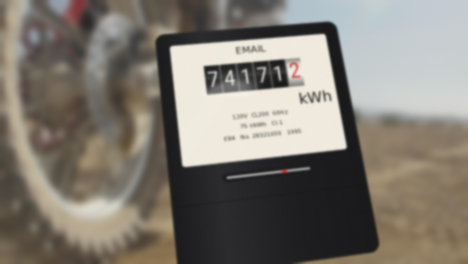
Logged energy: 74171.2; kWh
